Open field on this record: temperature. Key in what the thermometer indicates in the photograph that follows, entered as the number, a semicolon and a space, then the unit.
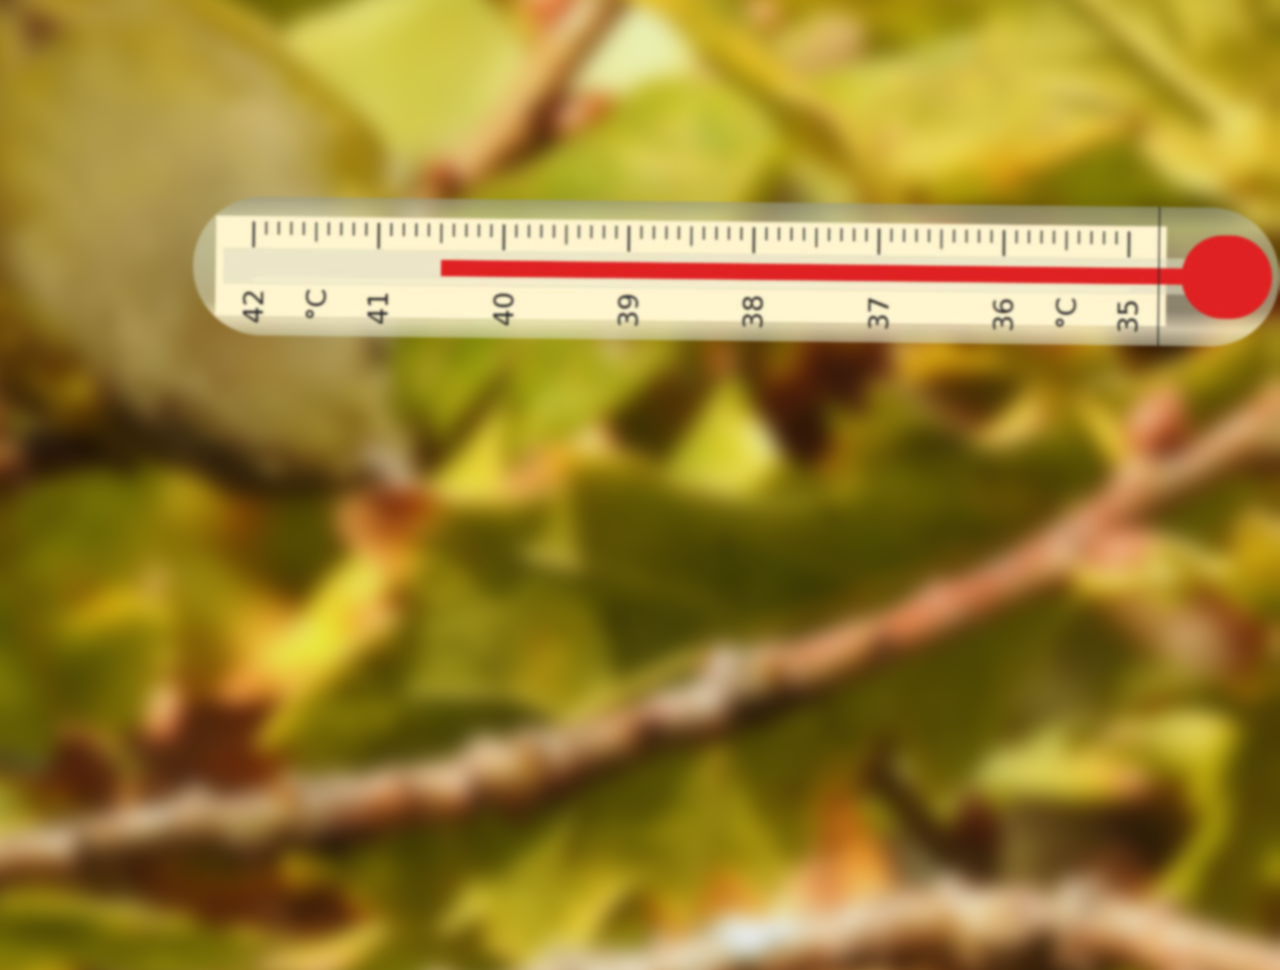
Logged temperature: 40.5; °C
